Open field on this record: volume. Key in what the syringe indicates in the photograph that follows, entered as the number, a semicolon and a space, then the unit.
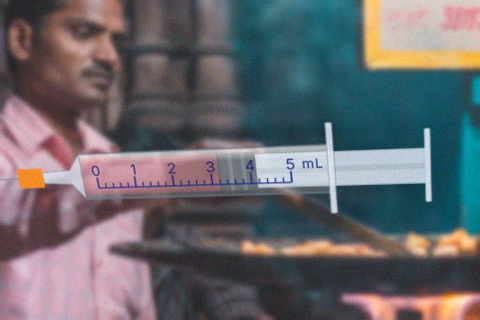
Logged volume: 3.2; mL
